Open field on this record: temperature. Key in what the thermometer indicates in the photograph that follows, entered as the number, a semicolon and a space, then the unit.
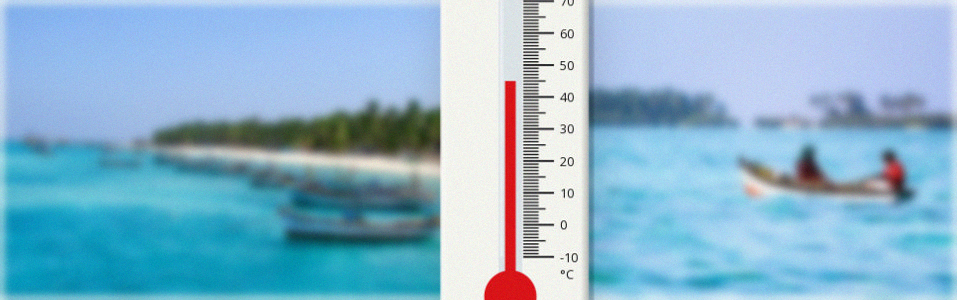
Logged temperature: 45; °C
